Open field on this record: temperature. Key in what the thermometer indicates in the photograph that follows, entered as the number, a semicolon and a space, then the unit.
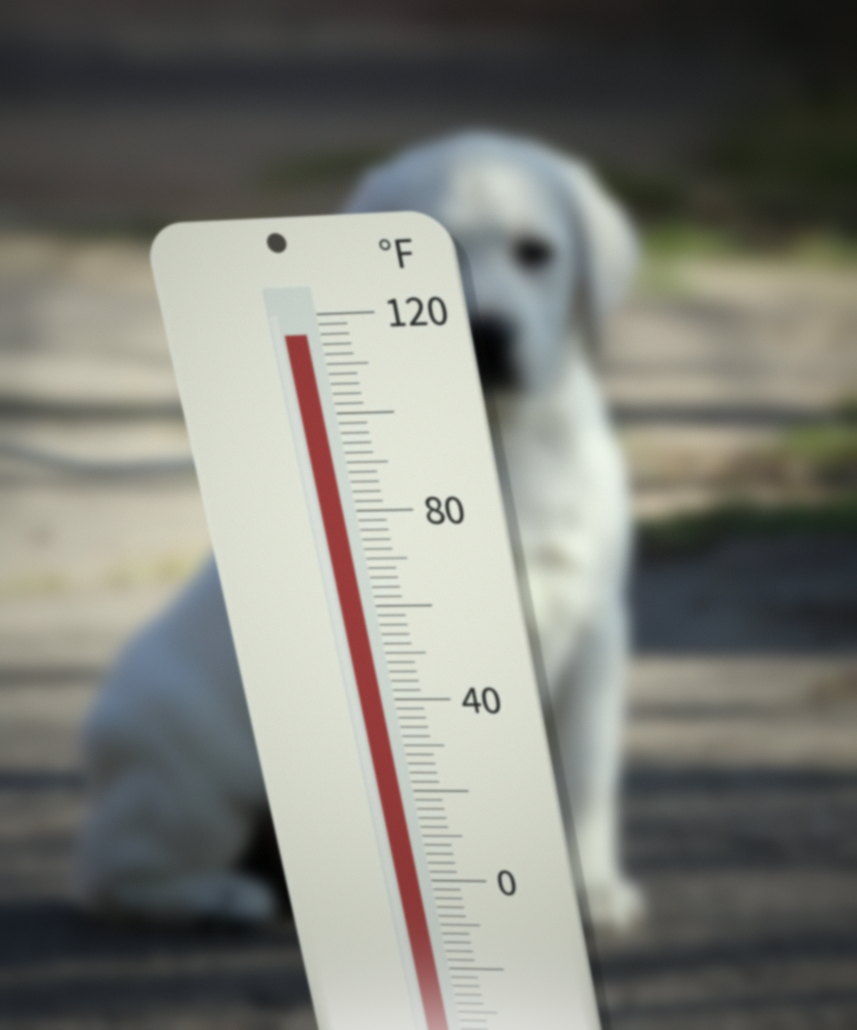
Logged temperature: 116; °F
